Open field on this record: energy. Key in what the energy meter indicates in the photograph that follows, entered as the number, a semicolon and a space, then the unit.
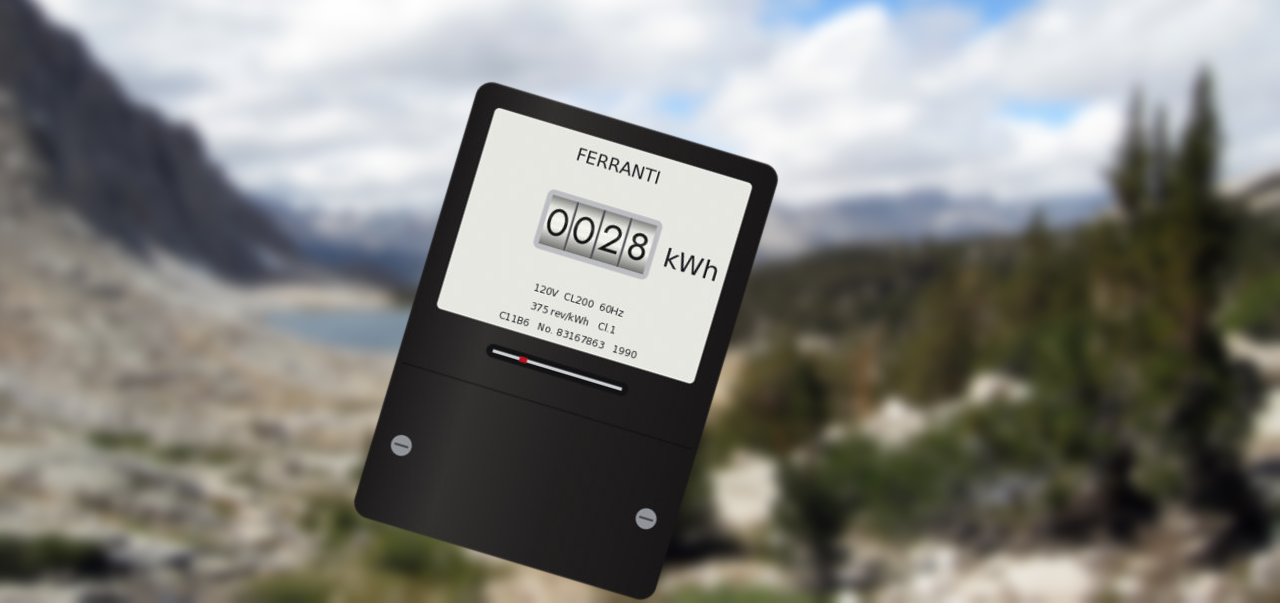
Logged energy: 28; kWh
